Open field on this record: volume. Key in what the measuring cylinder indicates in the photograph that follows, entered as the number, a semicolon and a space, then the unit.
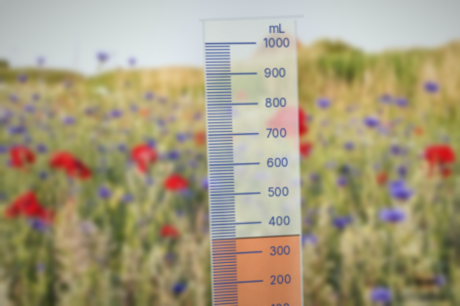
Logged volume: 350; mL
